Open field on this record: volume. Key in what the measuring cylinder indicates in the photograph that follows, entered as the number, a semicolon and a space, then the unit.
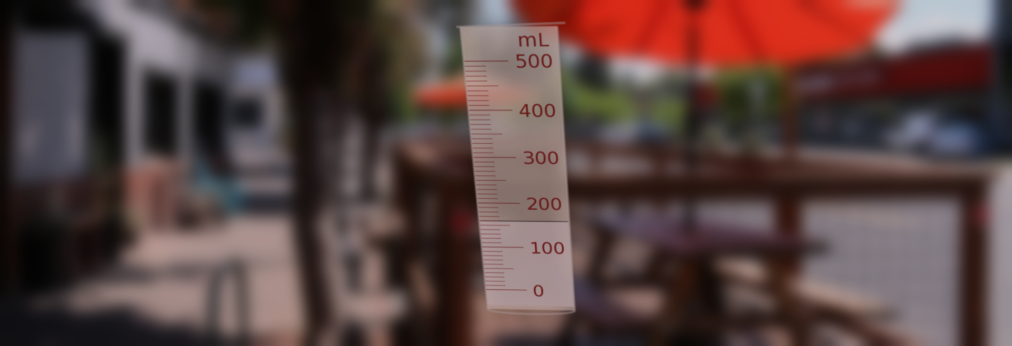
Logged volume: 160; mL
